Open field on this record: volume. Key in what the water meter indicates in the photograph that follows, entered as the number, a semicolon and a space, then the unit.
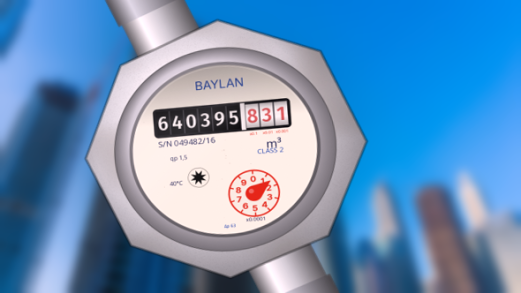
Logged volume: 640395.8311; m³
